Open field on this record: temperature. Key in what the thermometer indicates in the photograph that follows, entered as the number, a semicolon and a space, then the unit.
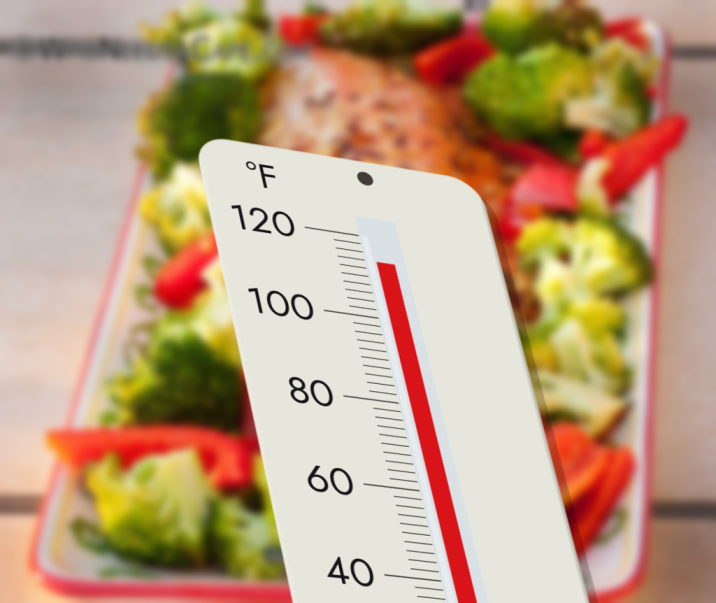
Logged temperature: 114; °F
